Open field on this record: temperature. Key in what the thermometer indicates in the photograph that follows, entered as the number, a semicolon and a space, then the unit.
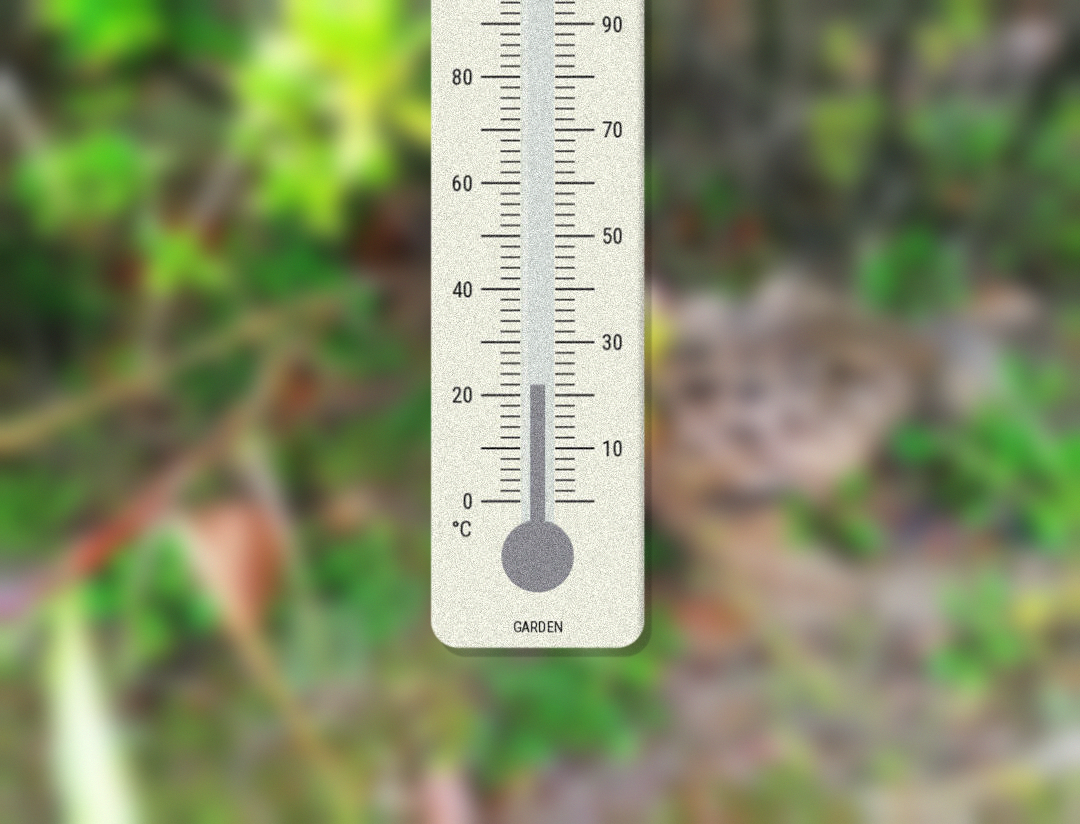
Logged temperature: 22; °C
